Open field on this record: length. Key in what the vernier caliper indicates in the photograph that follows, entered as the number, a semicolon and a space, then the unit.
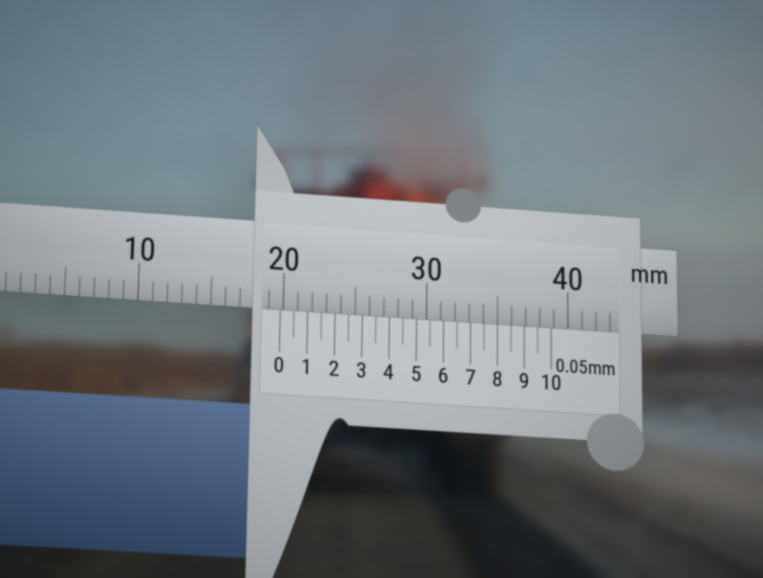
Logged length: 19.8; mm
